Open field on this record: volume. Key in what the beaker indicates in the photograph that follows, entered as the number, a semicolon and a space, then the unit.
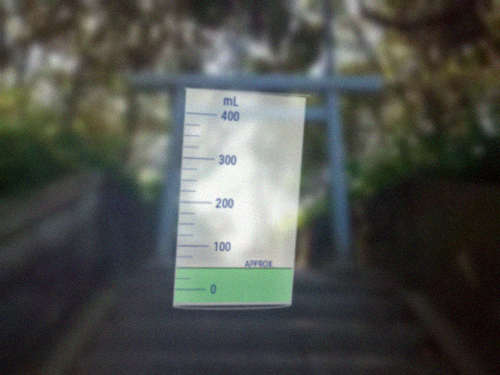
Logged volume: 50; mL
